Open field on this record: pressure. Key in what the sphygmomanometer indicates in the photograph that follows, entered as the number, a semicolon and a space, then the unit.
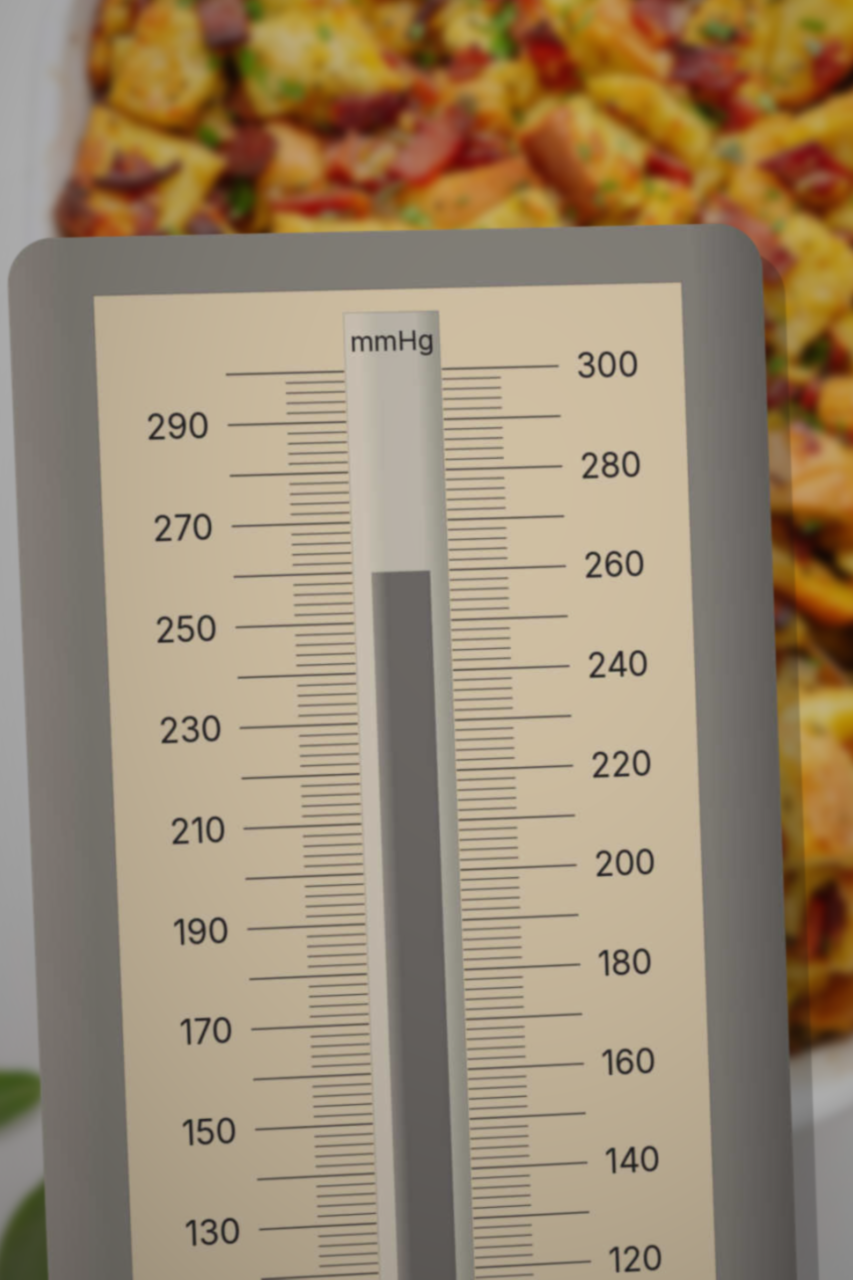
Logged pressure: 260; mmHg
